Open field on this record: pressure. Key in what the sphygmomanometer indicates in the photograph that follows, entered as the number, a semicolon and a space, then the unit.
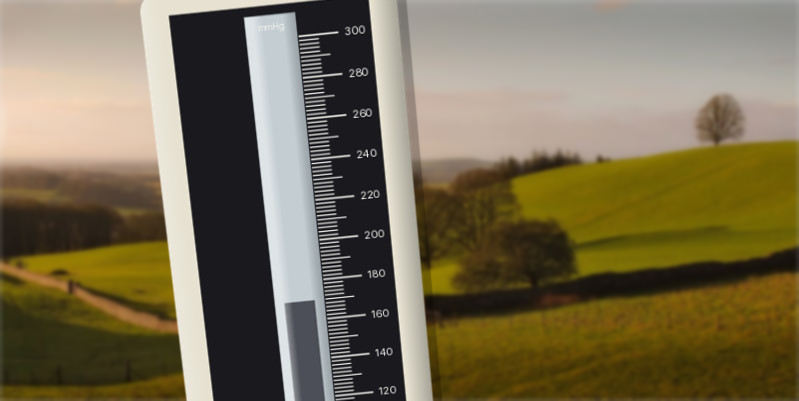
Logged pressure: 170; mmHg
